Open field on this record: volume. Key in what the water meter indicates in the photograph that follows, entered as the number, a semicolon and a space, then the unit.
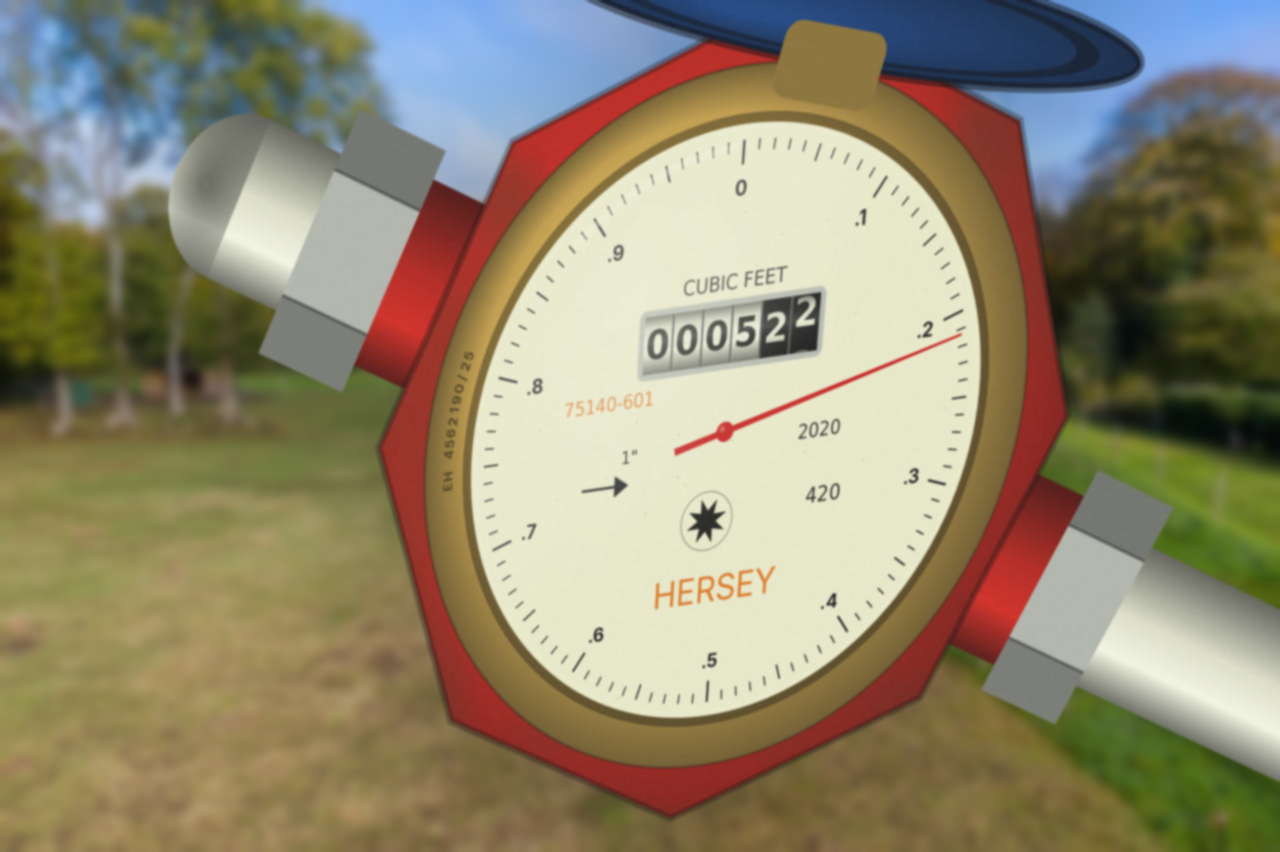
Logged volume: 522.21; ft³
